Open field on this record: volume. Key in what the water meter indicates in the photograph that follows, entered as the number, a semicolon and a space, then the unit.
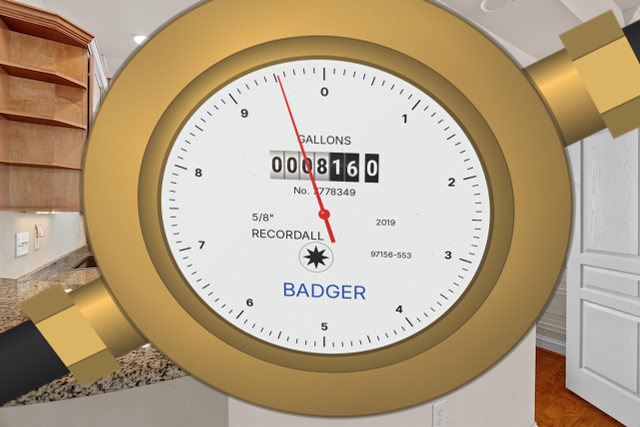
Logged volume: 8159.5; gal
